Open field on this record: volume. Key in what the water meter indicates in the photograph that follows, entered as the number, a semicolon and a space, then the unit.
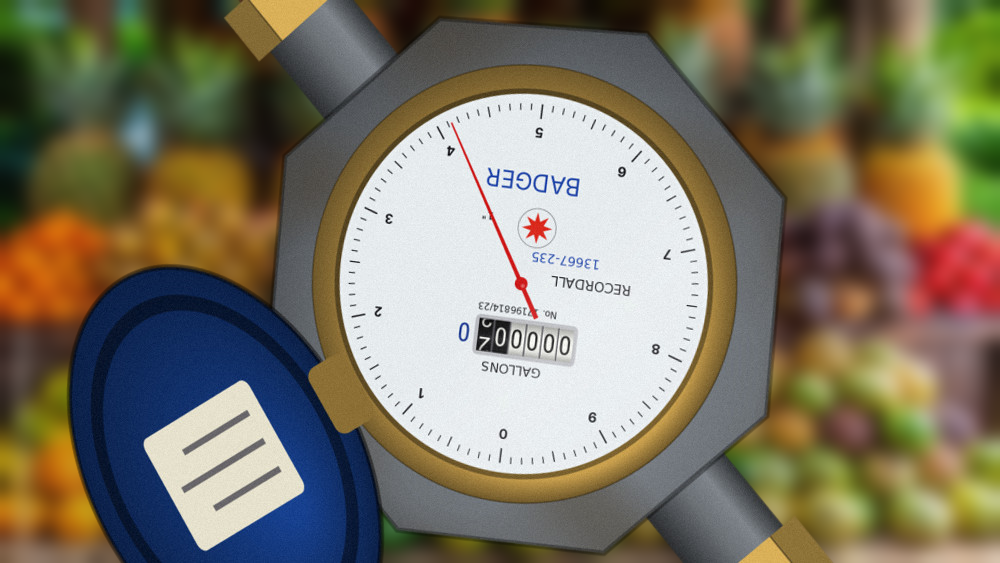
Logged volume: 24.1; gal
